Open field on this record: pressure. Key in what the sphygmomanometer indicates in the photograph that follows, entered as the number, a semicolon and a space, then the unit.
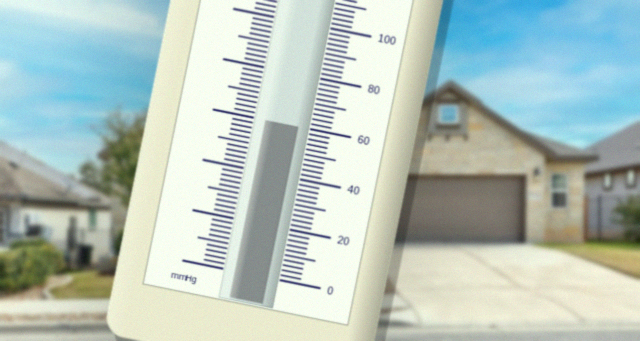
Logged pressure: 60; mmHg
